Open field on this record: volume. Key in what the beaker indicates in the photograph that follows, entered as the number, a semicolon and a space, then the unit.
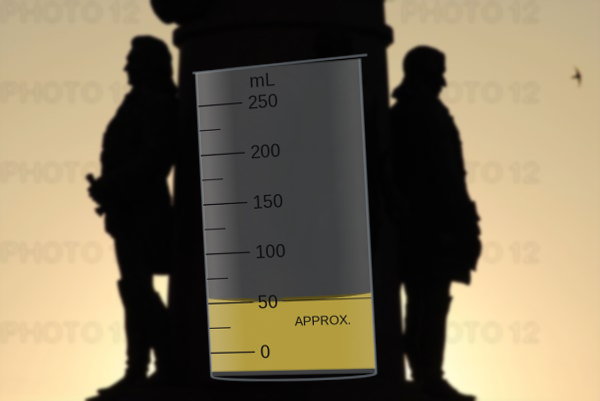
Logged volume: 50; mL
